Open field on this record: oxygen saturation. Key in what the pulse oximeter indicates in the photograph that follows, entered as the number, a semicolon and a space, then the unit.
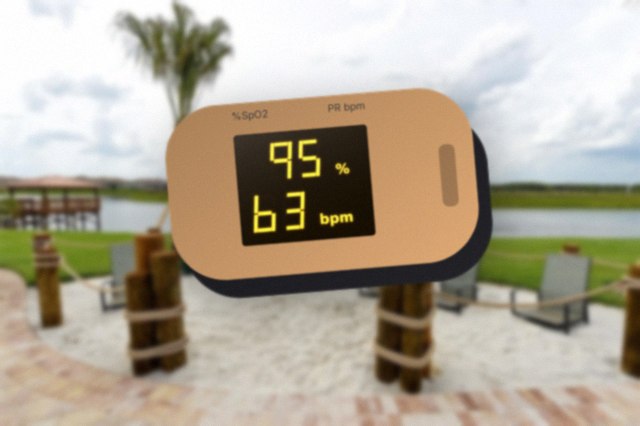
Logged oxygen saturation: 95; %
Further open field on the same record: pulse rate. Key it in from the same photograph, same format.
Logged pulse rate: 63; bpm
